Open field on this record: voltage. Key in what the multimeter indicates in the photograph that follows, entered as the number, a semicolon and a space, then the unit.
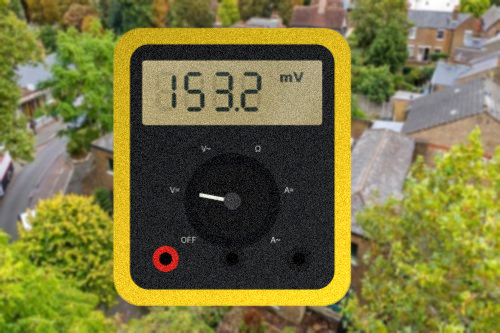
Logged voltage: 153.2; mV
